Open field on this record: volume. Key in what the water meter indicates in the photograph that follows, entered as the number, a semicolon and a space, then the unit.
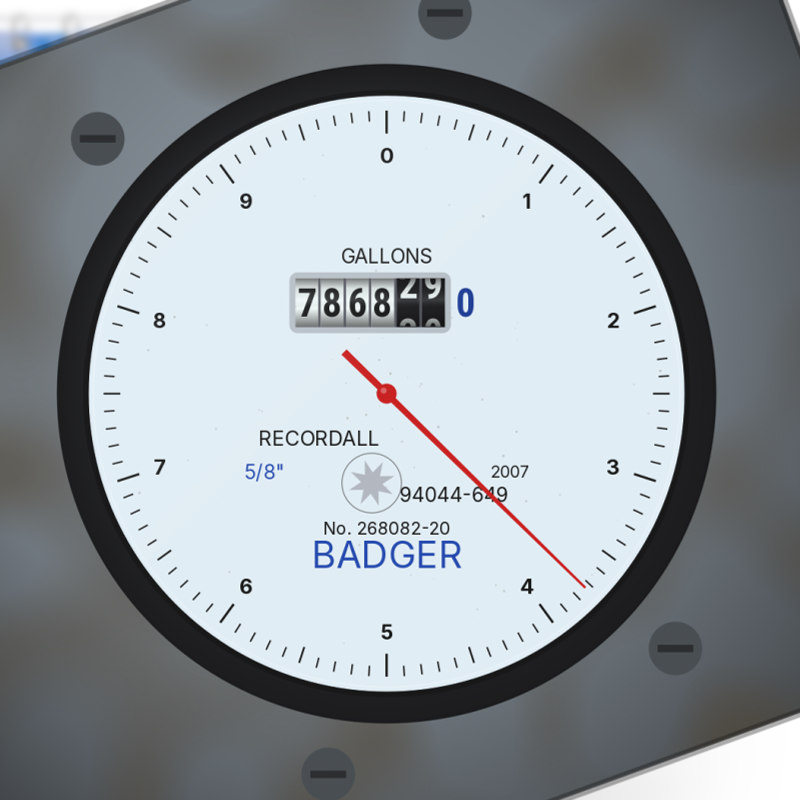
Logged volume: 7868293.7; gal
